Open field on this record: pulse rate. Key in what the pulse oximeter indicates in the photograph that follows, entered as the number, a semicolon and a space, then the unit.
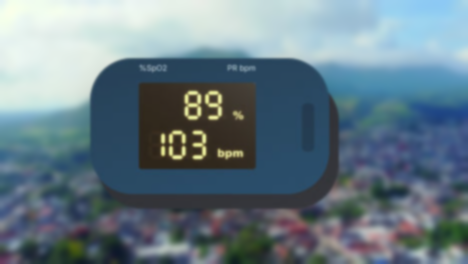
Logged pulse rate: 103; bpm
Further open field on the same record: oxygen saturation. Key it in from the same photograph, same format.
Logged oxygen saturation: 89; %
